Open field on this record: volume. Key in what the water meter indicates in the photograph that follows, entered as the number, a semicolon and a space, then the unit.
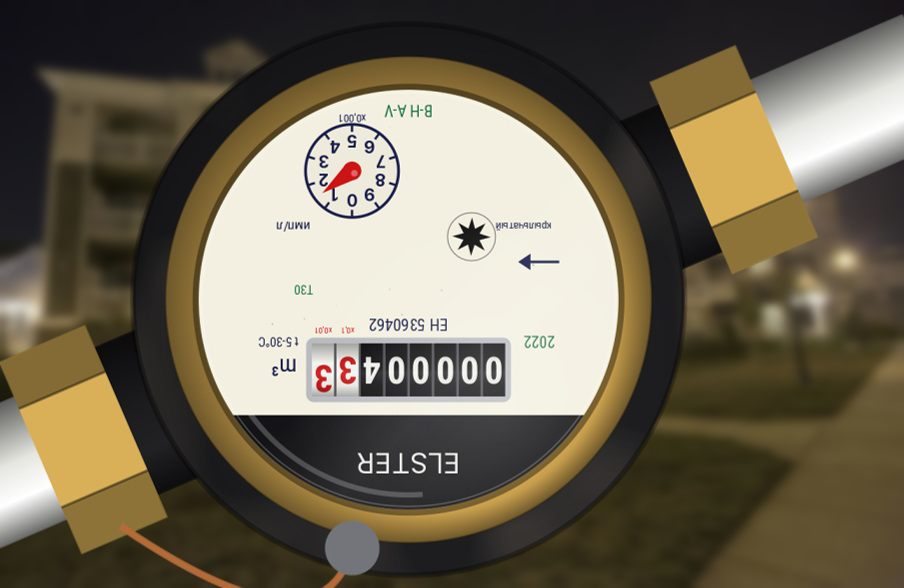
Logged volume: 4.331; m³
